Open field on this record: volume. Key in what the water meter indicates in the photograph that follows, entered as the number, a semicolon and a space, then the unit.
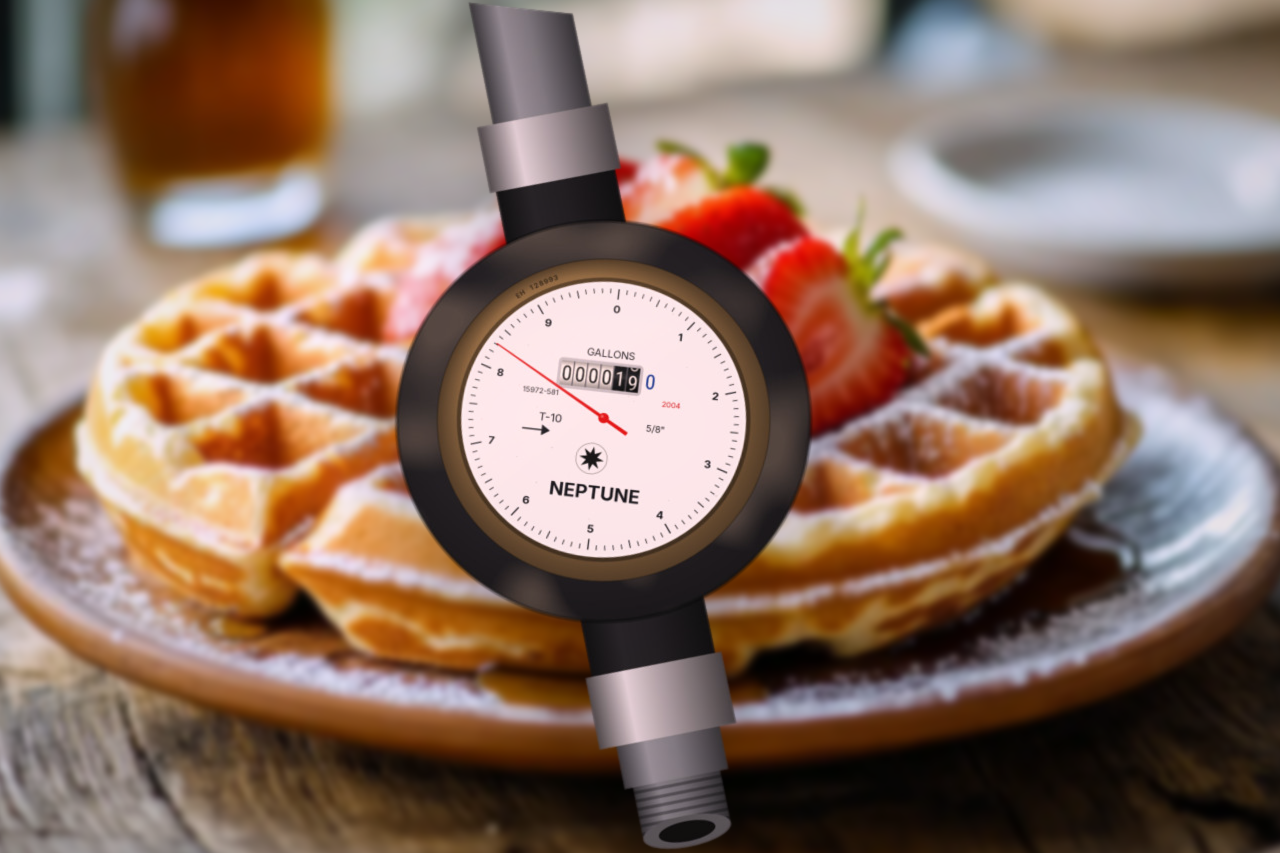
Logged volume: 188.3; gal
